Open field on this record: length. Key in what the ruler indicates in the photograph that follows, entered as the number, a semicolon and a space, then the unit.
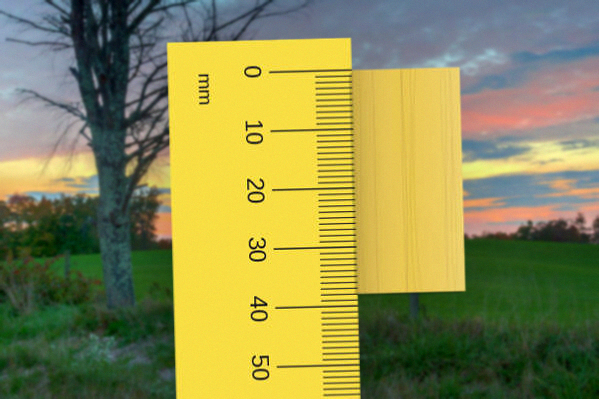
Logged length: 38; mm
